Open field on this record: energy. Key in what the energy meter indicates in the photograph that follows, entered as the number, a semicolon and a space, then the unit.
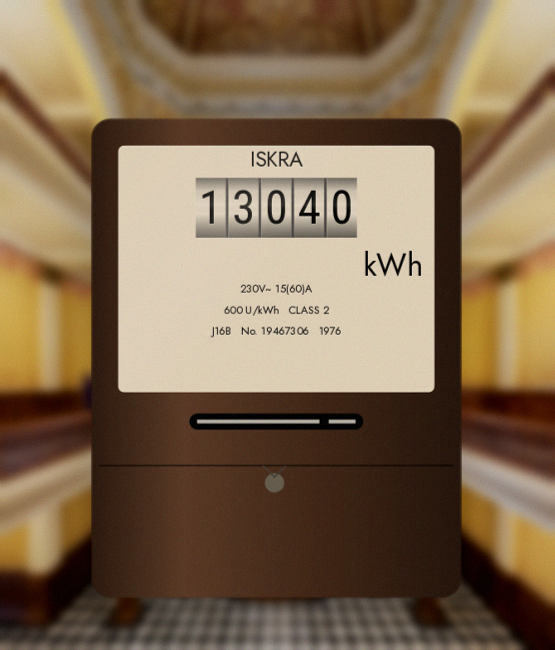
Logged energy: 13040; kWh
